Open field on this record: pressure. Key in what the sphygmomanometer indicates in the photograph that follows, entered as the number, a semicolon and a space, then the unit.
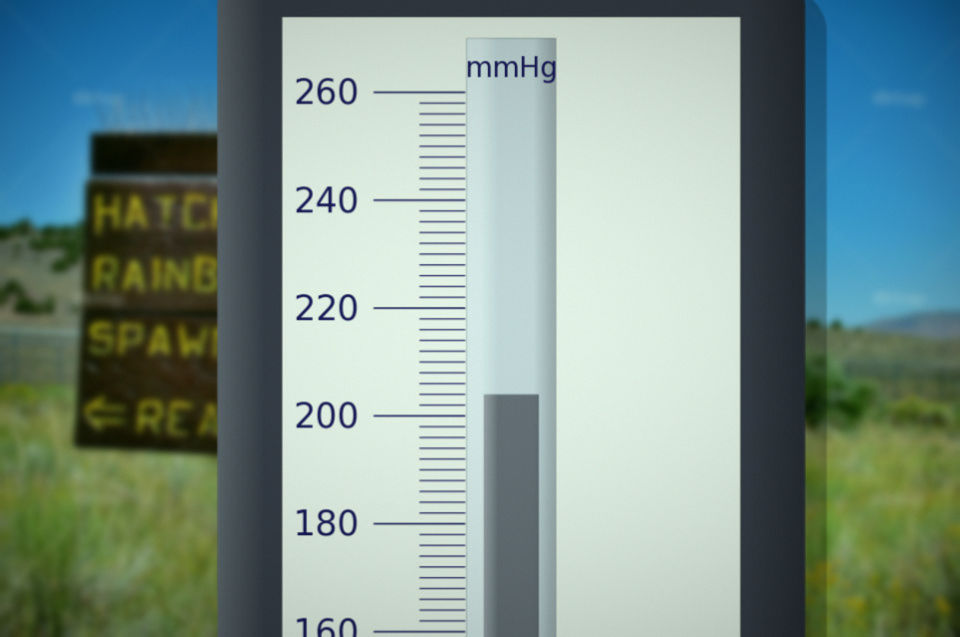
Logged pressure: 204; mmHg
